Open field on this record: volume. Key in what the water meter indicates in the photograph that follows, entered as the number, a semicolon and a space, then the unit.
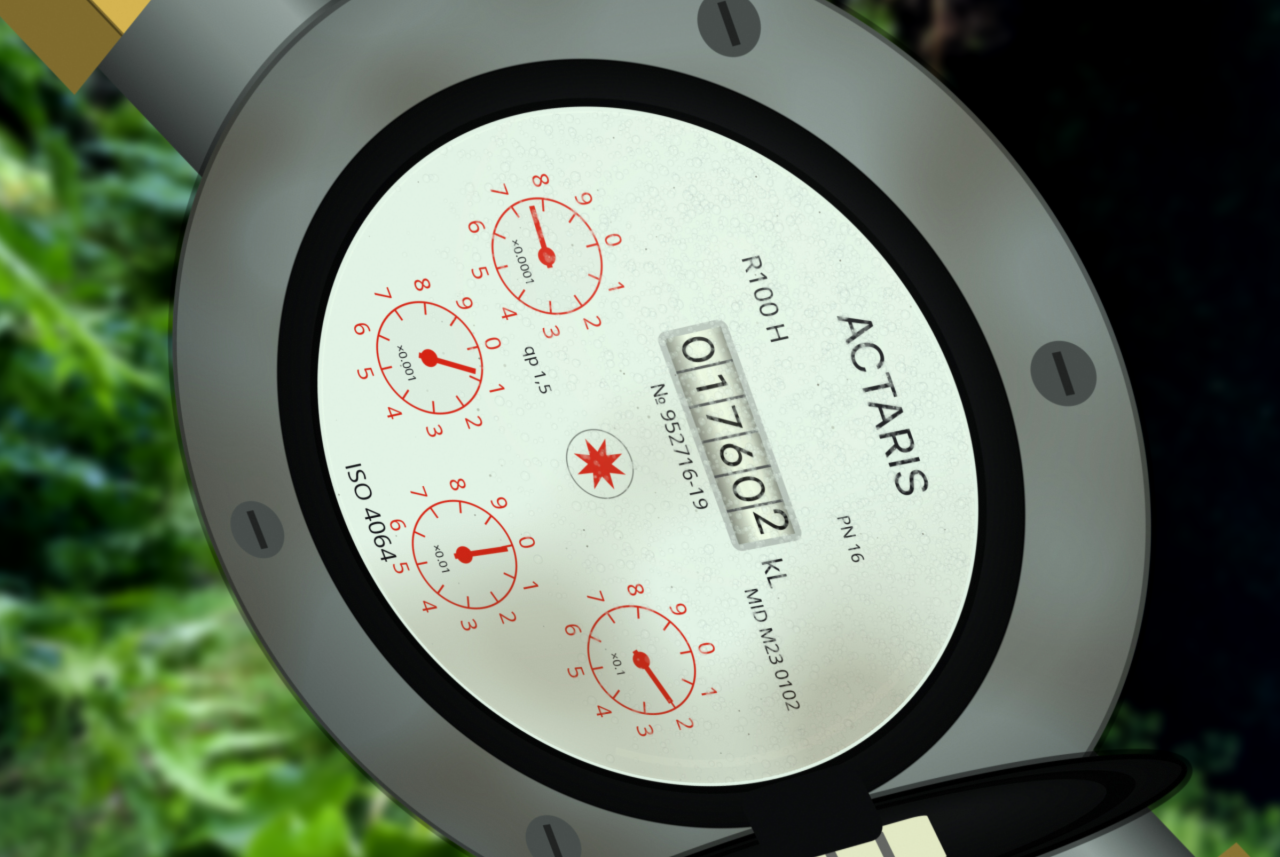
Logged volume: 17602.2007; kL
